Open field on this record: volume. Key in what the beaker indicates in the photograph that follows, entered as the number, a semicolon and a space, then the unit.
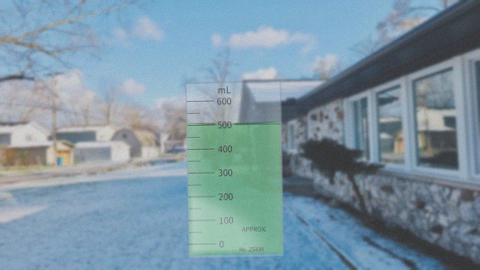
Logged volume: 500; mL
